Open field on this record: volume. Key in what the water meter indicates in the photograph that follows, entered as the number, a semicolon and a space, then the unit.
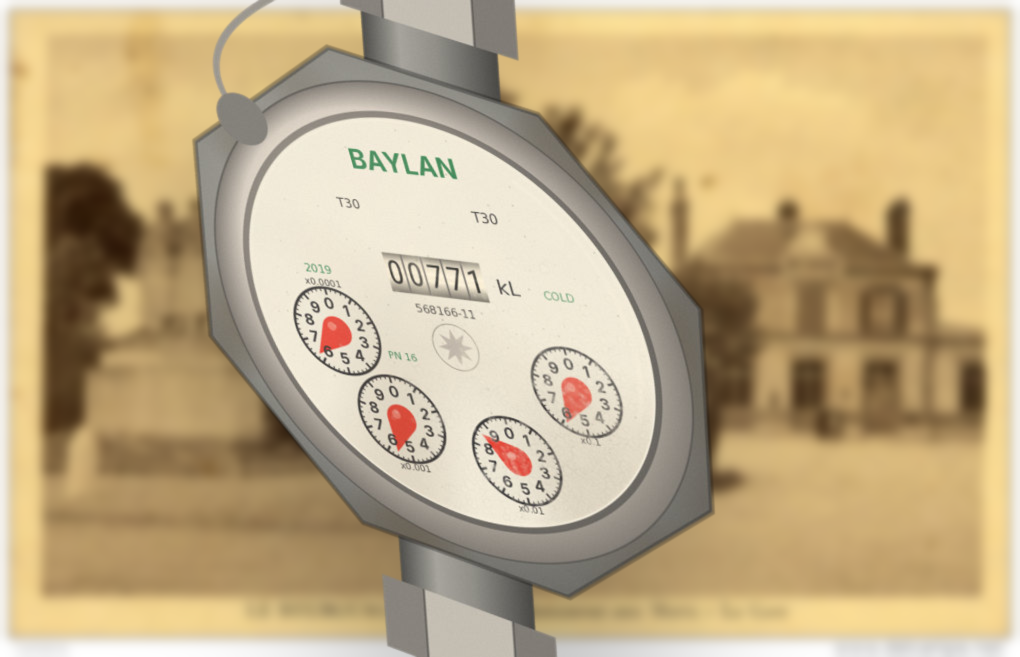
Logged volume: 771.5856; kL
